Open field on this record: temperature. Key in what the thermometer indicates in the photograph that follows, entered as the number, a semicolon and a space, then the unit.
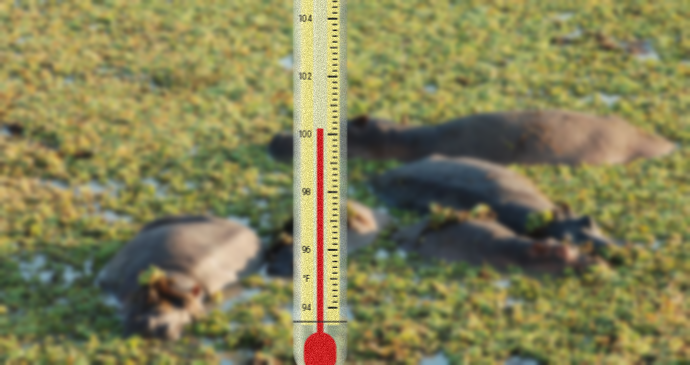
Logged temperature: 100.2; °F
